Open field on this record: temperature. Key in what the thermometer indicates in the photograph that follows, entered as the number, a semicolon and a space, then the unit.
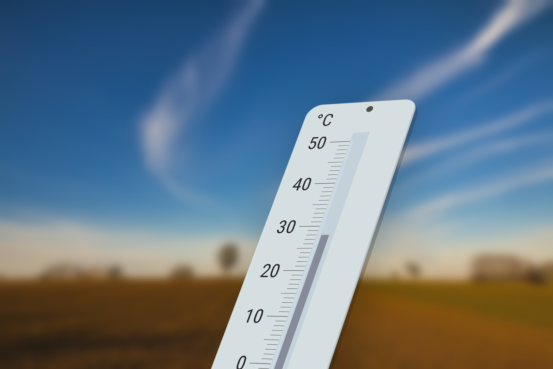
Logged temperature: 28; °C
